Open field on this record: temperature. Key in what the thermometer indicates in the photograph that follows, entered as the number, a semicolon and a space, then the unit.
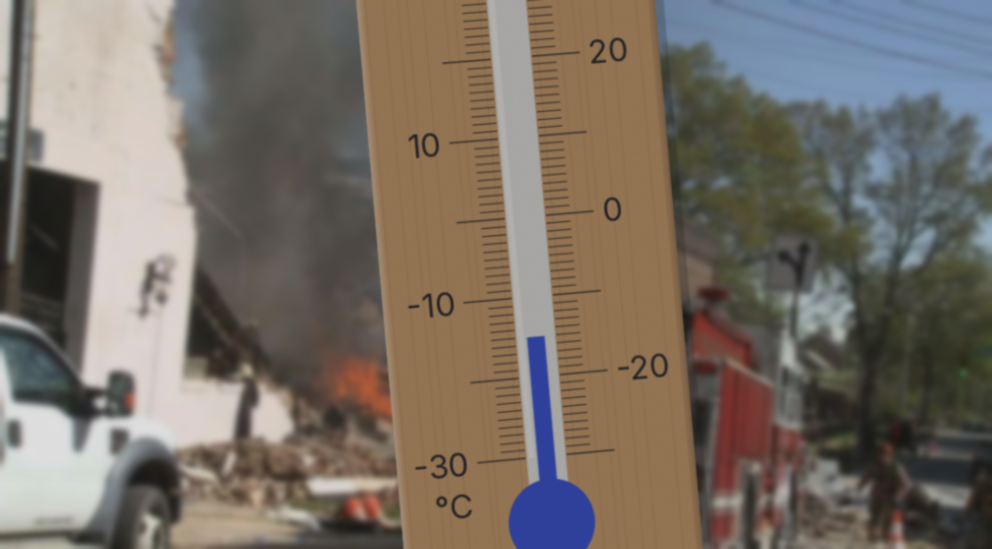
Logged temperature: -15; °C
